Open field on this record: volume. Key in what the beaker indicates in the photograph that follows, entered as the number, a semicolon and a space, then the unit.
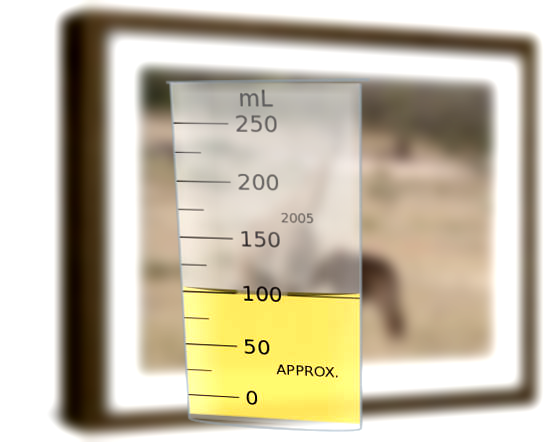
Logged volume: 100; mL
